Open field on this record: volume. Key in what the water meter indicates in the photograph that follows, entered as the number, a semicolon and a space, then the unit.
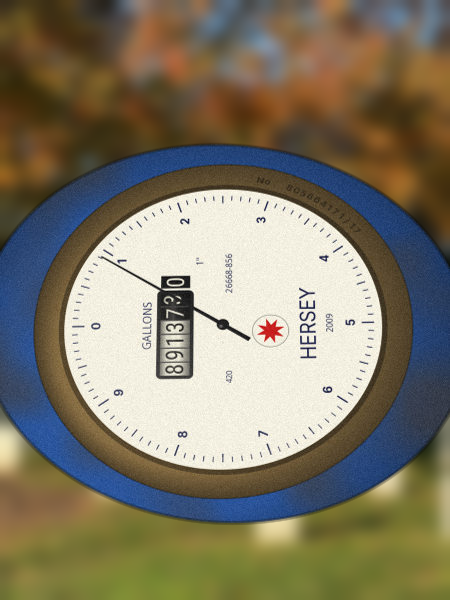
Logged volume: 8913730.9; gal
